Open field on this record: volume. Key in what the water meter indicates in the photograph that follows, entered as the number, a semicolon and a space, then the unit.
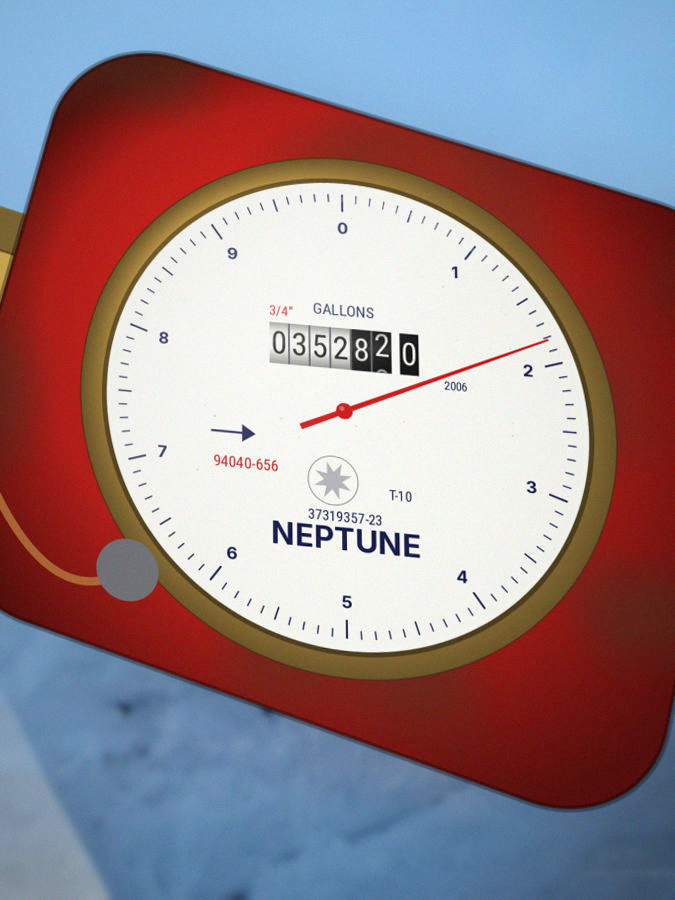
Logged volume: 352821.8; gal
